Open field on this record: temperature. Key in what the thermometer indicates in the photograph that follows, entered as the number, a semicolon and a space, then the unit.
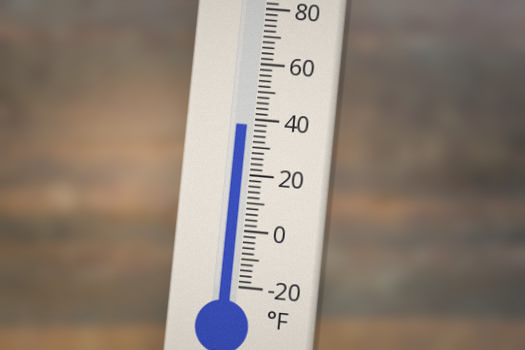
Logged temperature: 38; °F
